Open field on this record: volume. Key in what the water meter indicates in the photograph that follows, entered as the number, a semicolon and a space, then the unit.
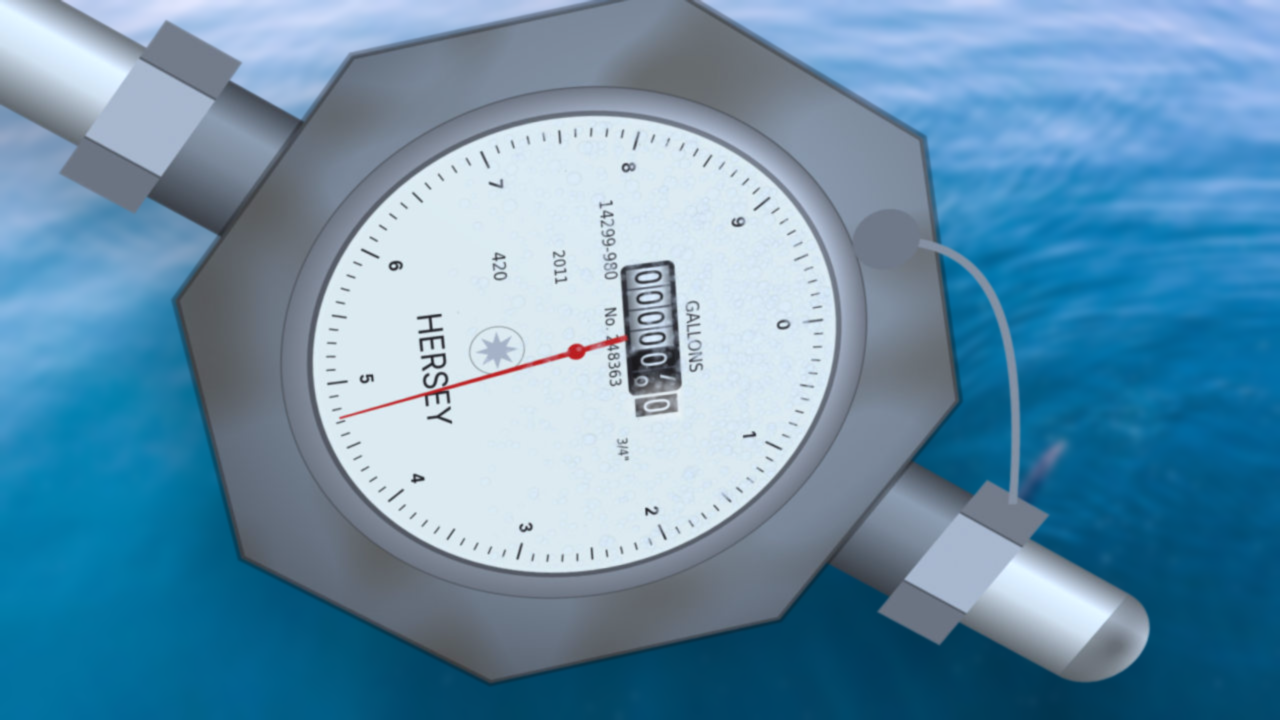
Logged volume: 74.7; gal
